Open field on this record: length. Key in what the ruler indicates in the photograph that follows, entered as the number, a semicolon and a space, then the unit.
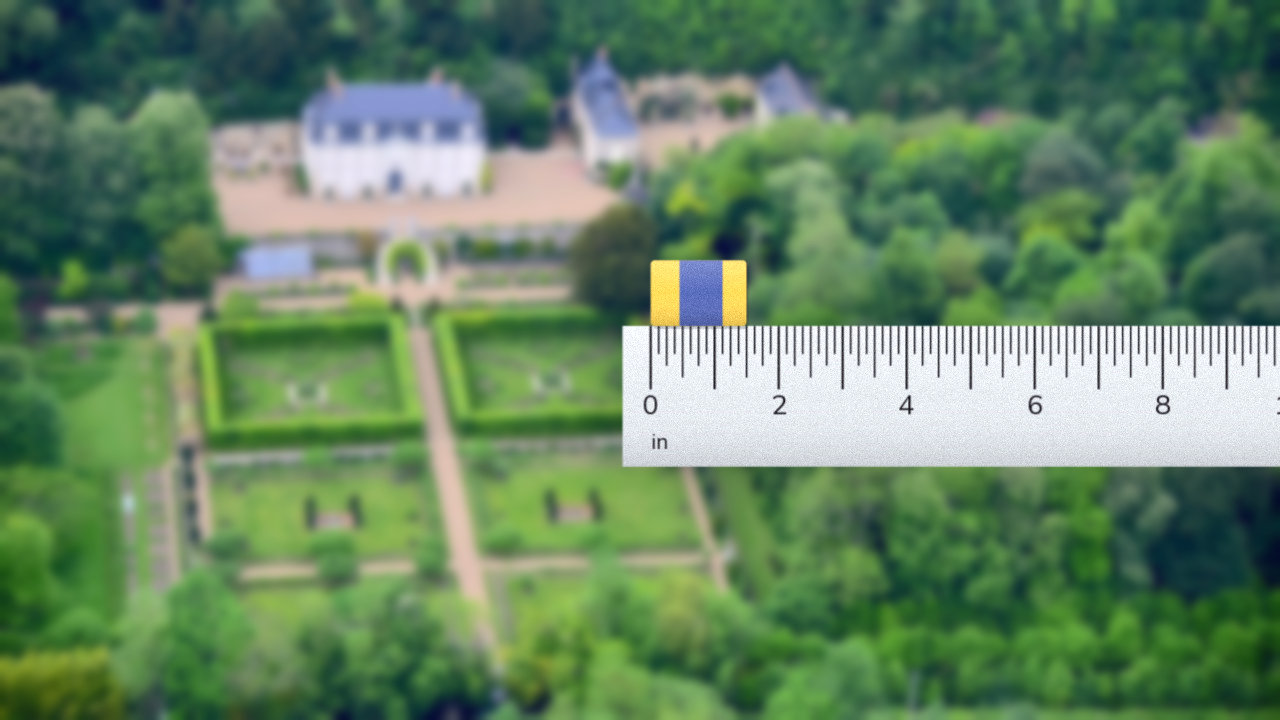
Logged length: 1.5; in
